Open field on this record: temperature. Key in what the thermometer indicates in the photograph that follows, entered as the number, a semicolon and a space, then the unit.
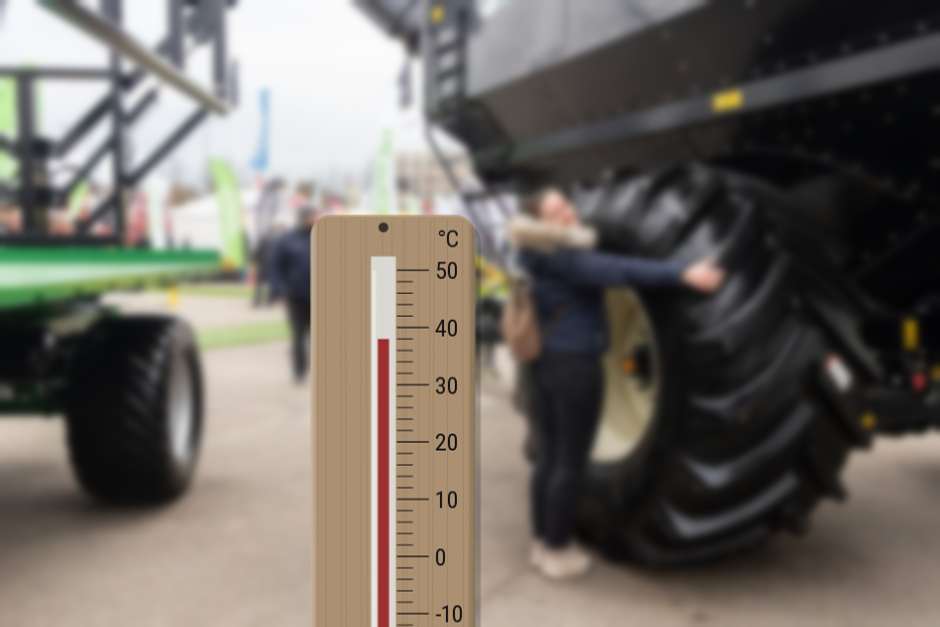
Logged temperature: 38; °C
